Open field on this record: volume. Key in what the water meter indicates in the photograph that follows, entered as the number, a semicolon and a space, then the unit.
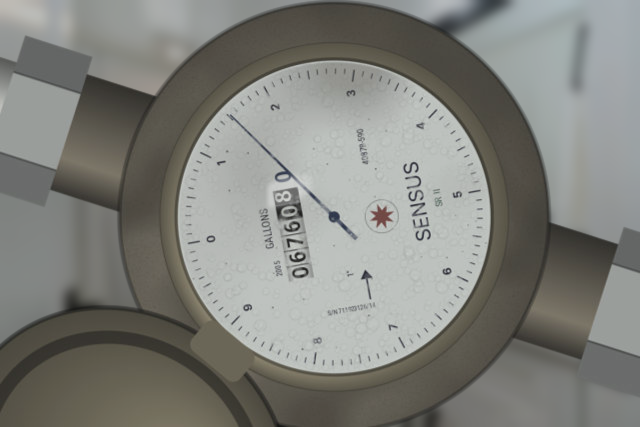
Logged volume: 676081.5; gal
